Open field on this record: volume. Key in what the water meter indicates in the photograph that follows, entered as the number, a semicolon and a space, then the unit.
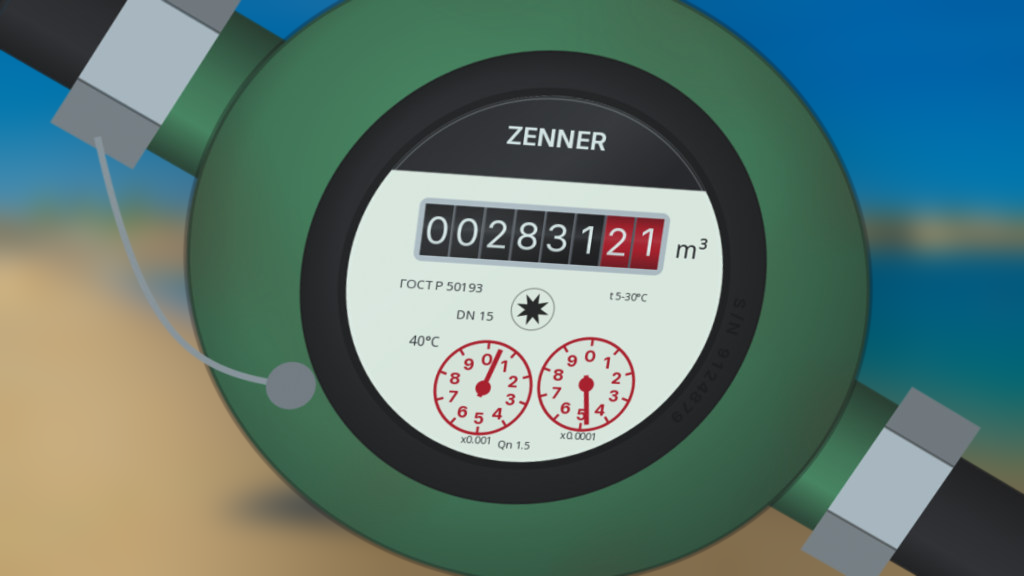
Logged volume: 2831.2104; m³
